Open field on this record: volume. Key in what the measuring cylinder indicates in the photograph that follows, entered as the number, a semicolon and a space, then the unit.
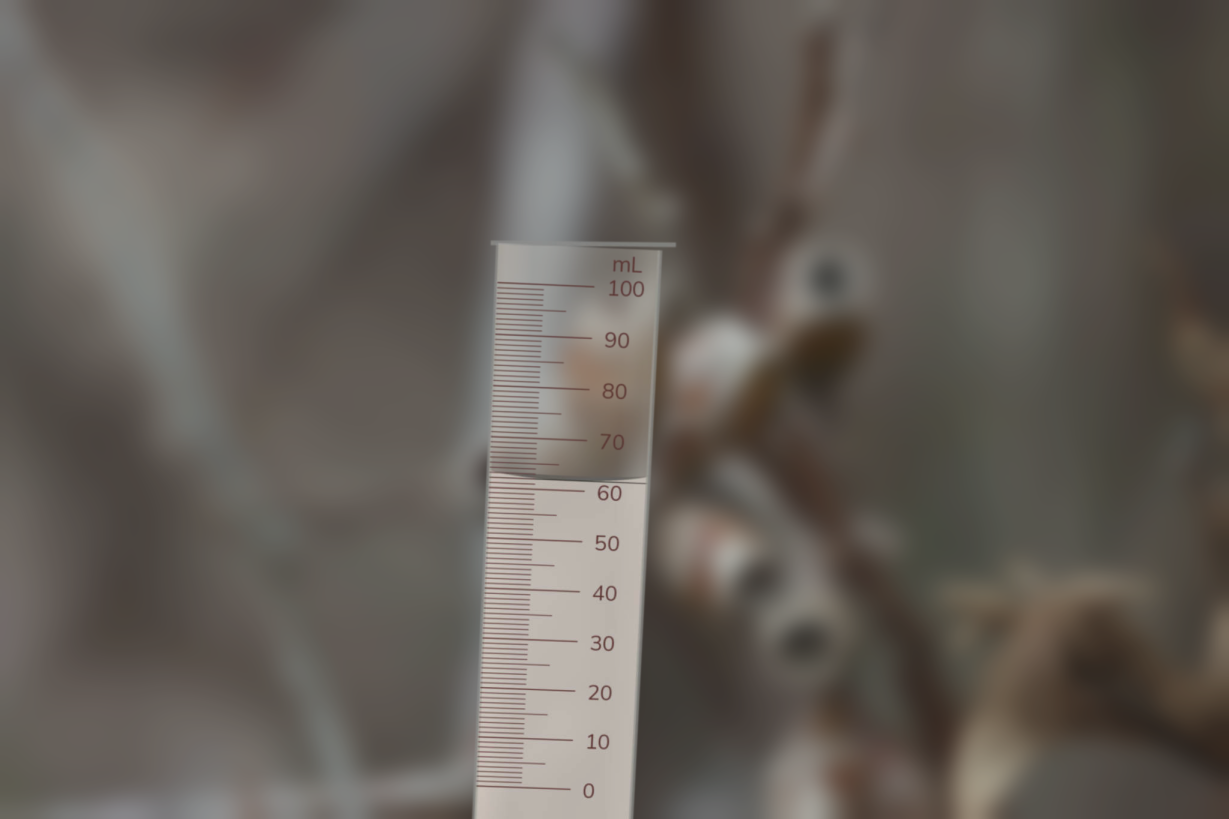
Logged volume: 62; mL
